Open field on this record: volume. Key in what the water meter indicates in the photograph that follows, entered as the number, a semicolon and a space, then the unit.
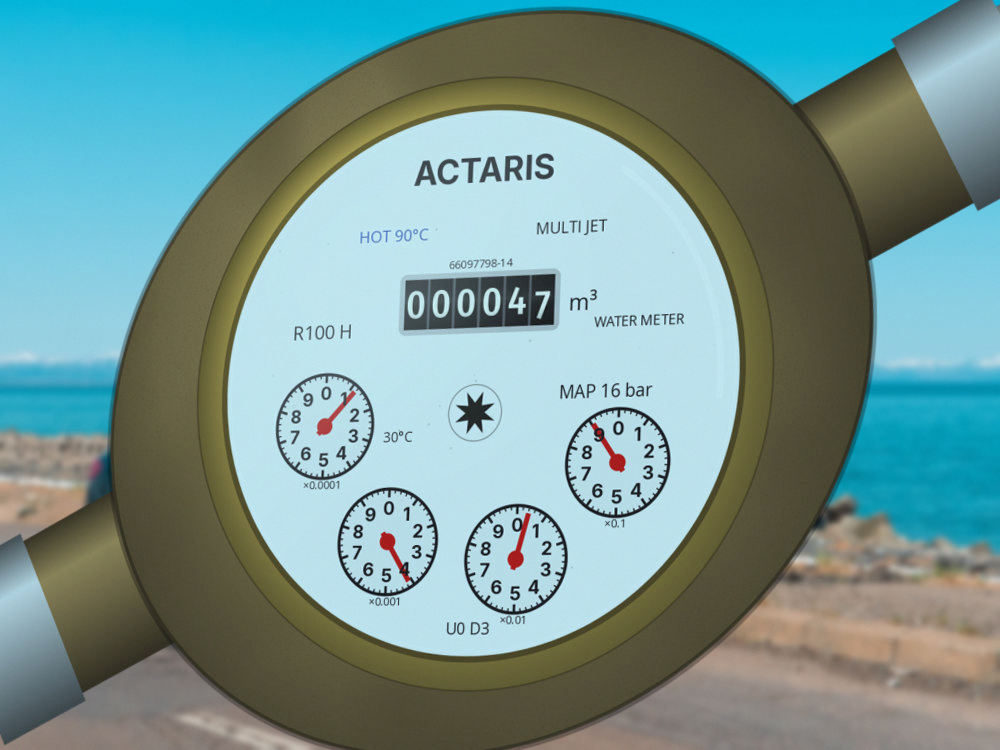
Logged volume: 46.9041; m³
